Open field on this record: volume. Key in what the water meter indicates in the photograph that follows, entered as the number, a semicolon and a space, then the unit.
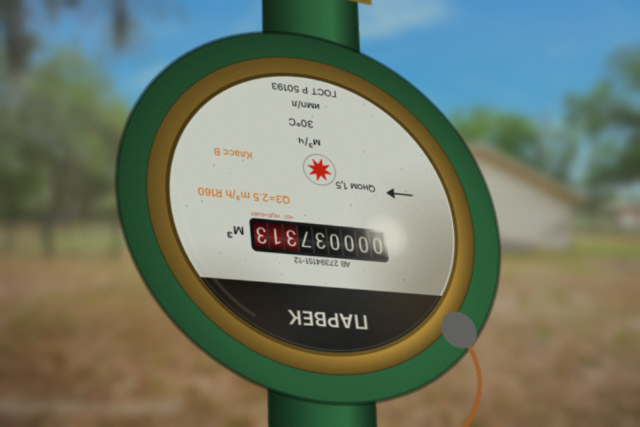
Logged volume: 37.313; m³
